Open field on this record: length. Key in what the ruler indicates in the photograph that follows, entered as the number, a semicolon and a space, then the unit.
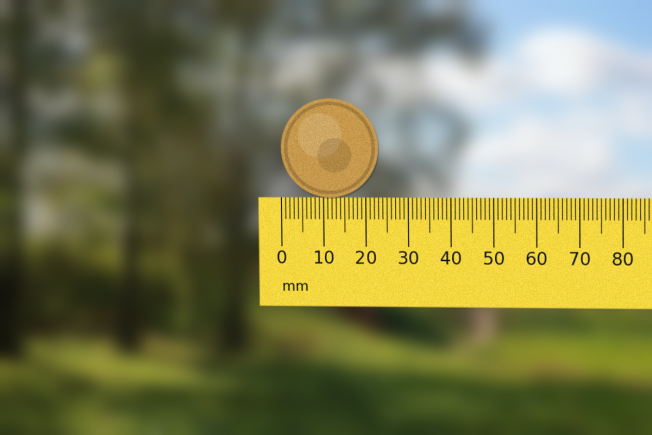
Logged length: 23; mm
